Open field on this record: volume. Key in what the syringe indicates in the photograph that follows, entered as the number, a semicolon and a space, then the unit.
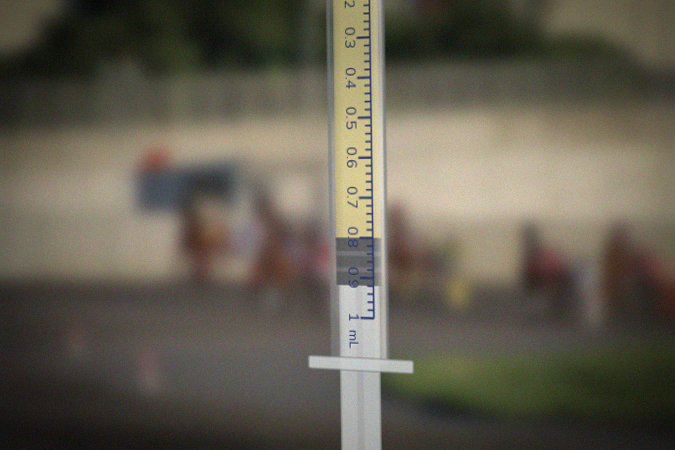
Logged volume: 0.8; mL
